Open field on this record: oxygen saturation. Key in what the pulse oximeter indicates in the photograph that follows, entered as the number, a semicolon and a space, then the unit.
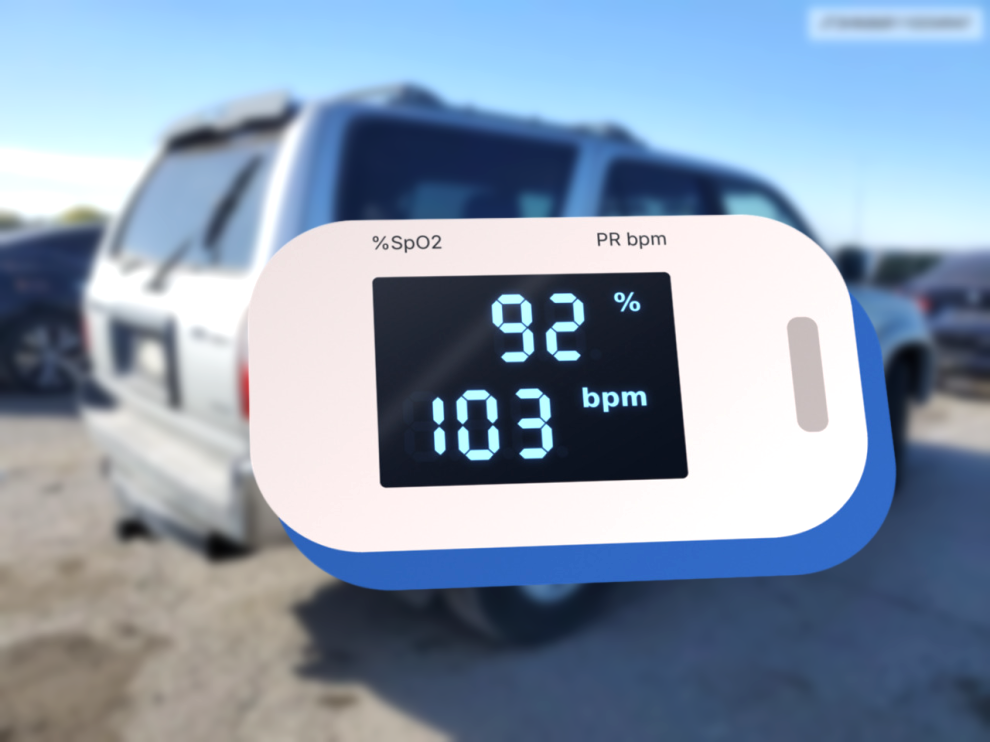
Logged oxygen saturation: 92; %
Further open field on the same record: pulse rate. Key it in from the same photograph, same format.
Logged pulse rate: 103; bpm
